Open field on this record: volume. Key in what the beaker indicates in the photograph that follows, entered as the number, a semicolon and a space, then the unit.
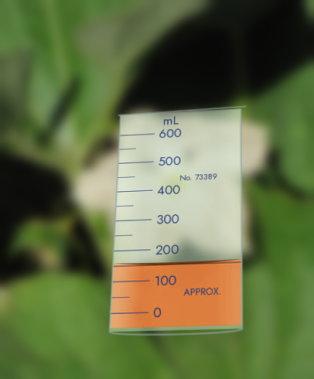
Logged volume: 150; mL
